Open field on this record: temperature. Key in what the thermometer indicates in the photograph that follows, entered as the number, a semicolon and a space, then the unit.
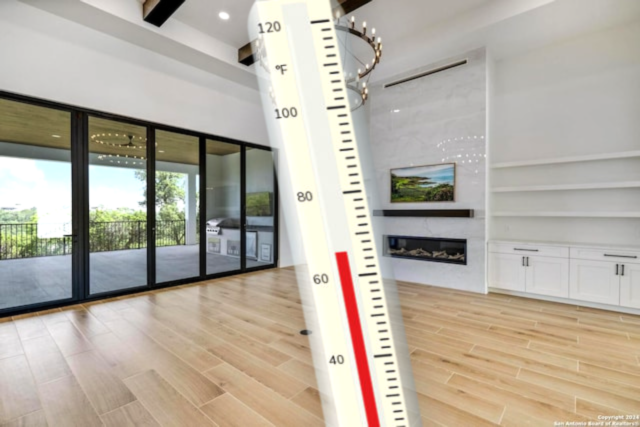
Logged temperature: 66; °F
